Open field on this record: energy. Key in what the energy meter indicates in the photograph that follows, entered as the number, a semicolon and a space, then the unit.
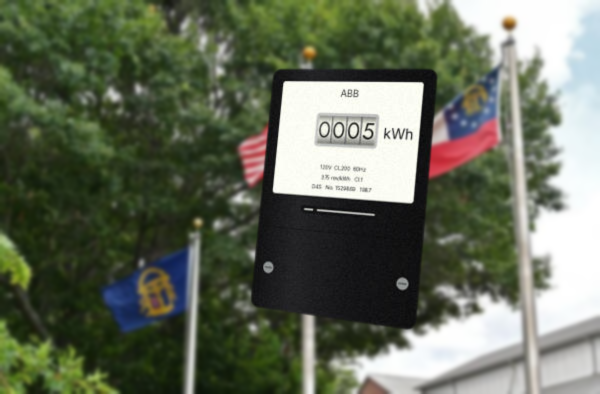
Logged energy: 5; kWh
